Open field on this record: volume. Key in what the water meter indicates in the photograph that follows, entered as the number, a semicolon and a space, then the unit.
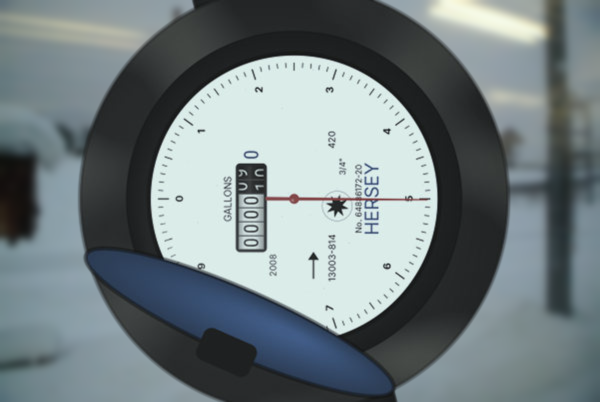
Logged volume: 95.0; gal
